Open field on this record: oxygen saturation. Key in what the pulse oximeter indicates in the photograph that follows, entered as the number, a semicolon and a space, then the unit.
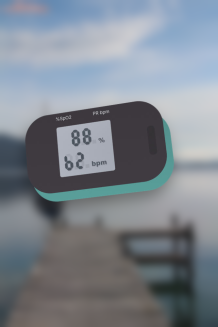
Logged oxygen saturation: 88; %
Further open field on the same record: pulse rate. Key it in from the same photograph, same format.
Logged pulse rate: 62; bpm
